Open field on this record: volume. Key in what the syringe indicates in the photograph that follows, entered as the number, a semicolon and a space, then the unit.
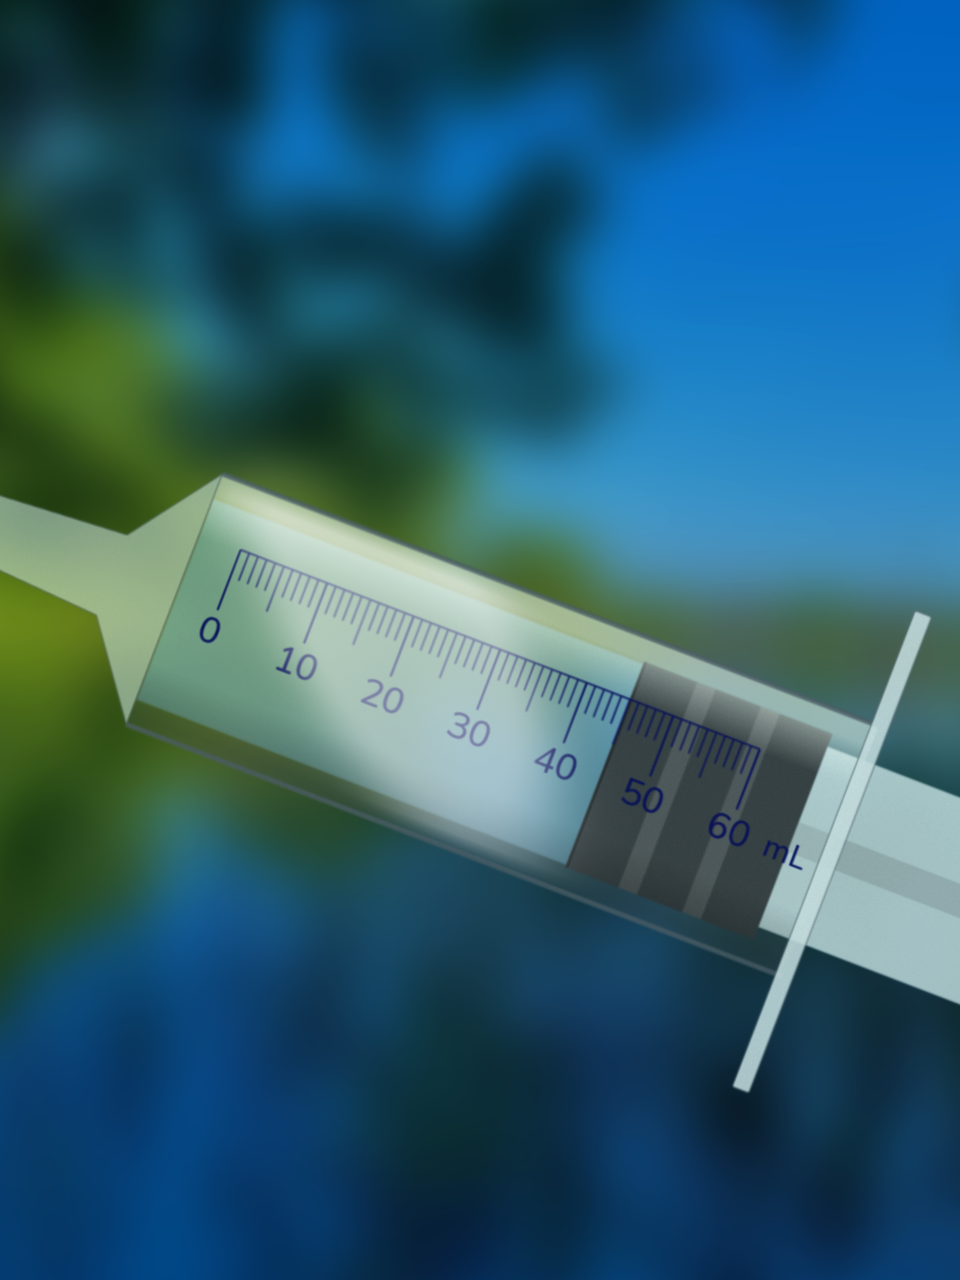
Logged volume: 45; mL
